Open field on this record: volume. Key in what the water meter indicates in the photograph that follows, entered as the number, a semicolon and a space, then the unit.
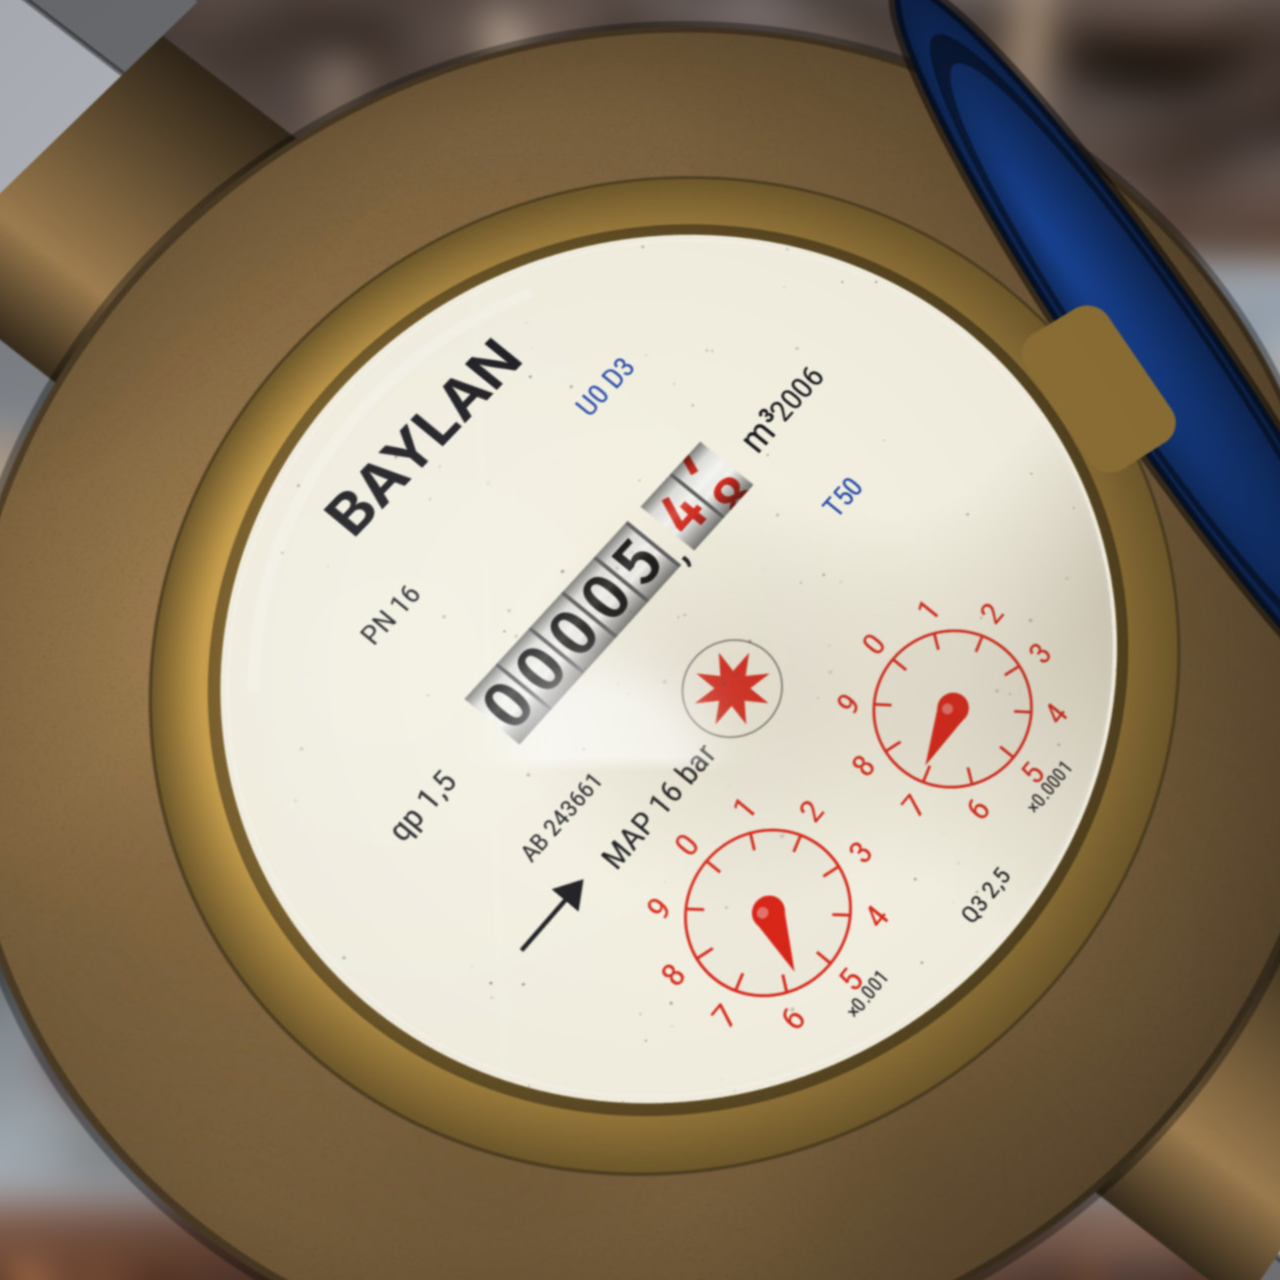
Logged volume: 5.4757; m³
